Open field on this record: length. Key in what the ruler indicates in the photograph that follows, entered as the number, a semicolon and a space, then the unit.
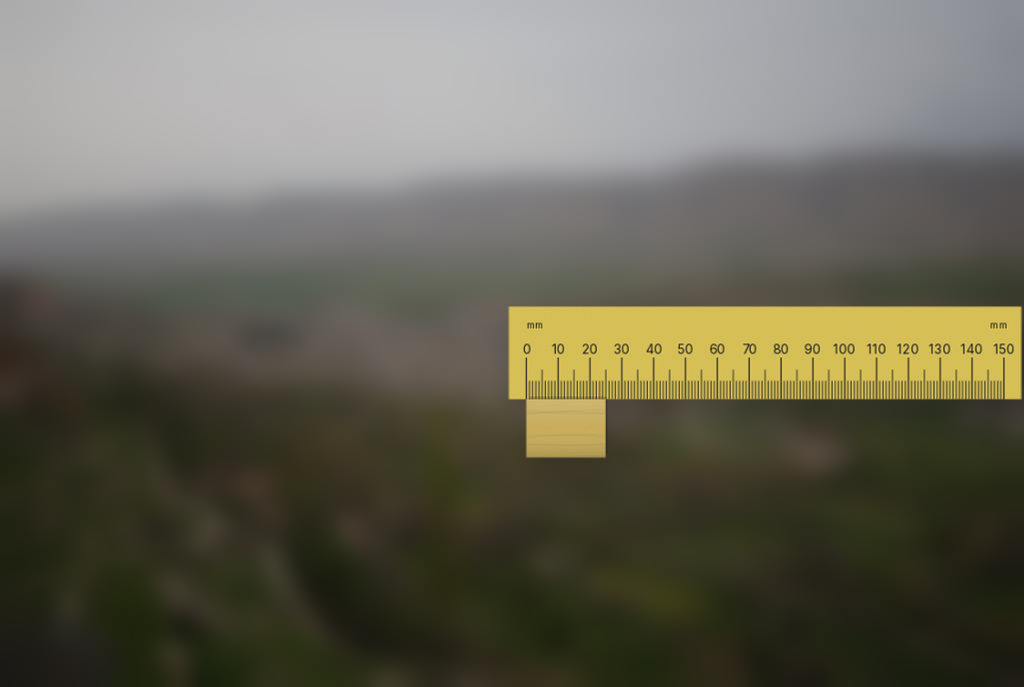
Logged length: 25; mm
